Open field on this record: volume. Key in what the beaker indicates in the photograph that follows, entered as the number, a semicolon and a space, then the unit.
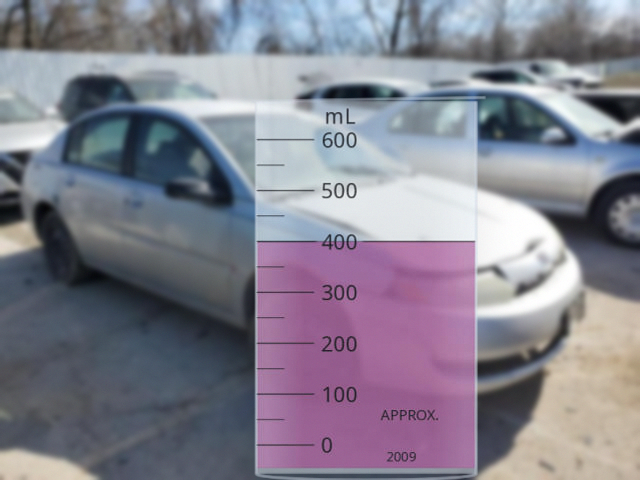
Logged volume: 400; mL
